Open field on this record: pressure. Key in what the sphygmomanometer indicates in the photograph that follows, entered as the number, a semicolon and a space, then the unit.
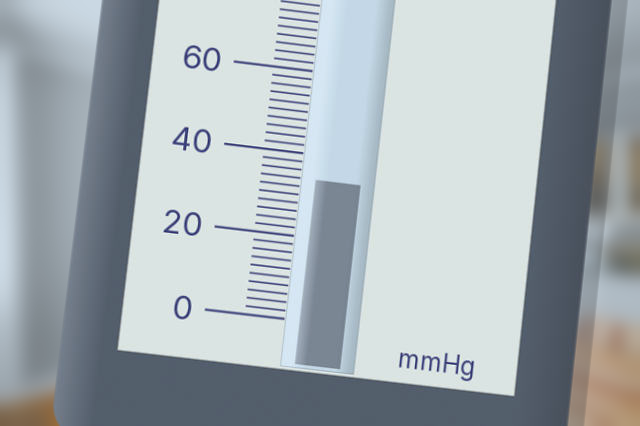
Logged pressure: 34; mmHg
